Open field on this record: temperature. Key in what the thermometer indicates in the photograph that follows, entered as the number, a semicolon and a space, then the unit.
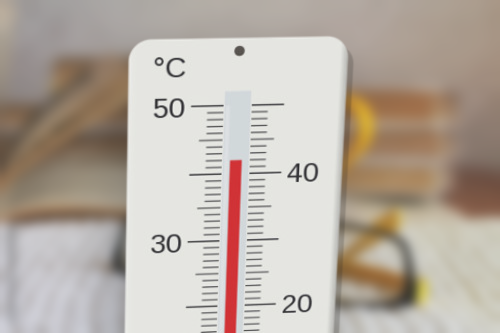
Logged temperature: 42; °C
